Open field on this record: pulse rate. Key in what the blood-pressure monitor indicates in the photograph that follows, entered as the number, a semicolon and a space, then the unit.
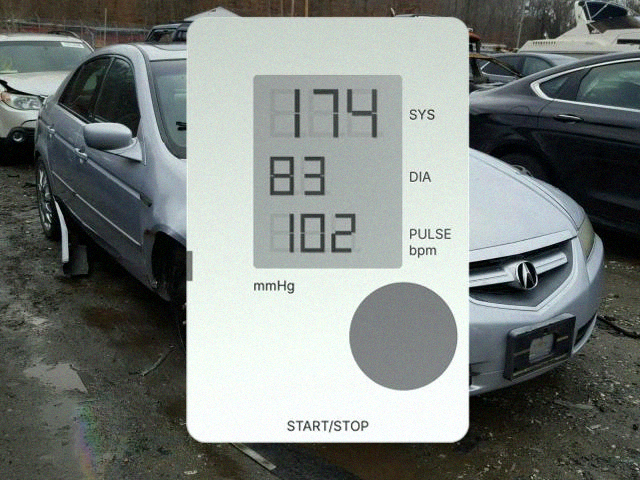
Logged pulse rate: 102; bpm
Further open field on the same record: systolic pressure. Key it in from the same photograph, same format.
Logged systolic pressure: 174; mmHg
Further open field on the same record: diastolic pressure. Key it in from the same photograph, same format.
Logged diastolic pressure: 83; mmHg
